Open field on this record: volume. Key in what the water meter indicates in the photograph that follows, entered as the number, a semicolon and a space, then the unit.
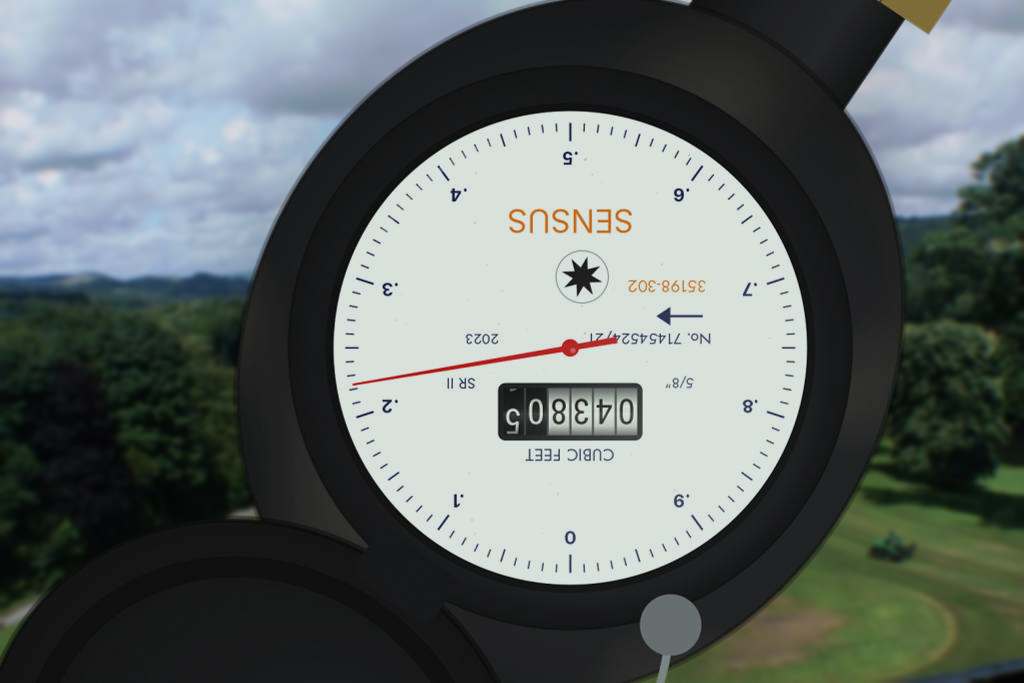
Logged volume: 43805.22; ft³
